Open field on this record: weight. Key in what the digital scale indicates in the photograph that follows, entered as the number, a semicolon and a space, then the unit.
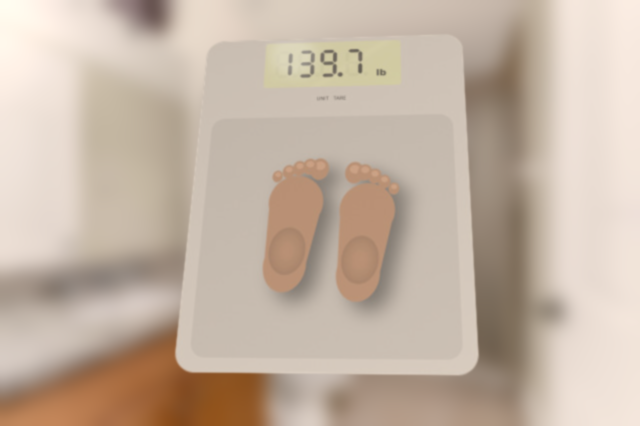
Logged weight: 139.7; lb
